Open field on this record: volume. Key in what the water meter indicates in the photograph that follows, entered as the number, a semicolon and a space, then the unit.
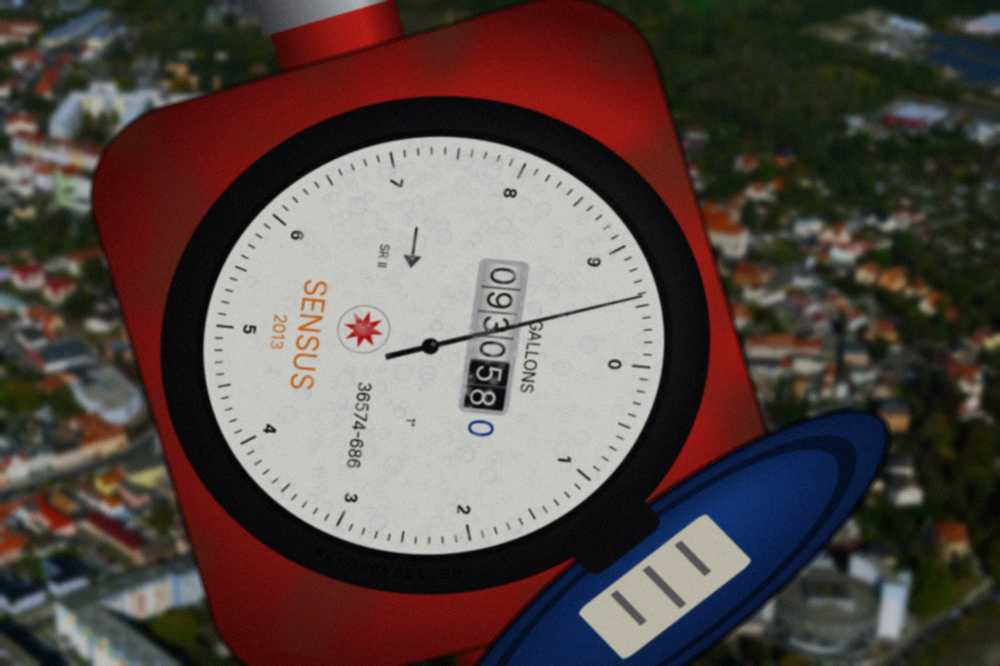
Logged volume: 930579.4; gal
